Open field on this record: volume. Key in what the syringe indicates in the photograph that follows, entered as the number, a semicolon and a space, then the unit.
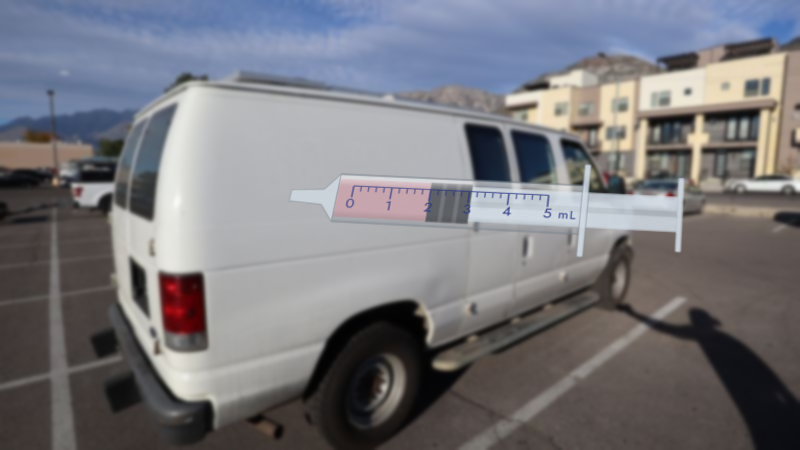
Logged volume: 2; mL
